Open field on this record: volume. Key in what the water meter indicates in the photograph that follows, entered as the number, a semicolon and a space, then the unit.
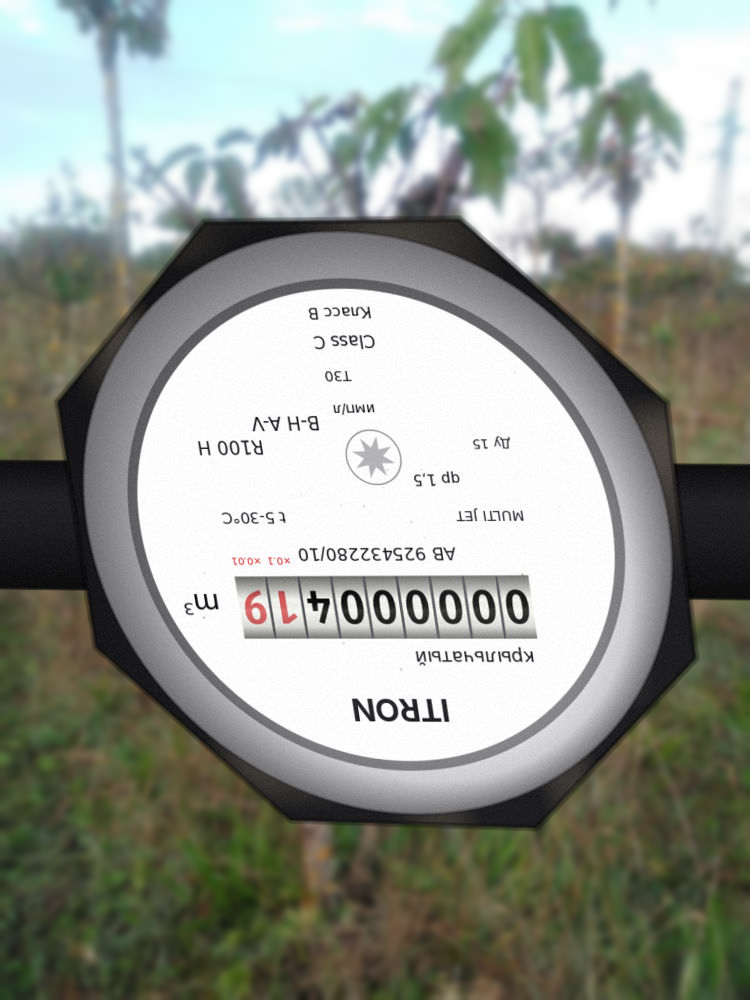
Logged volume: 4.19; m³
